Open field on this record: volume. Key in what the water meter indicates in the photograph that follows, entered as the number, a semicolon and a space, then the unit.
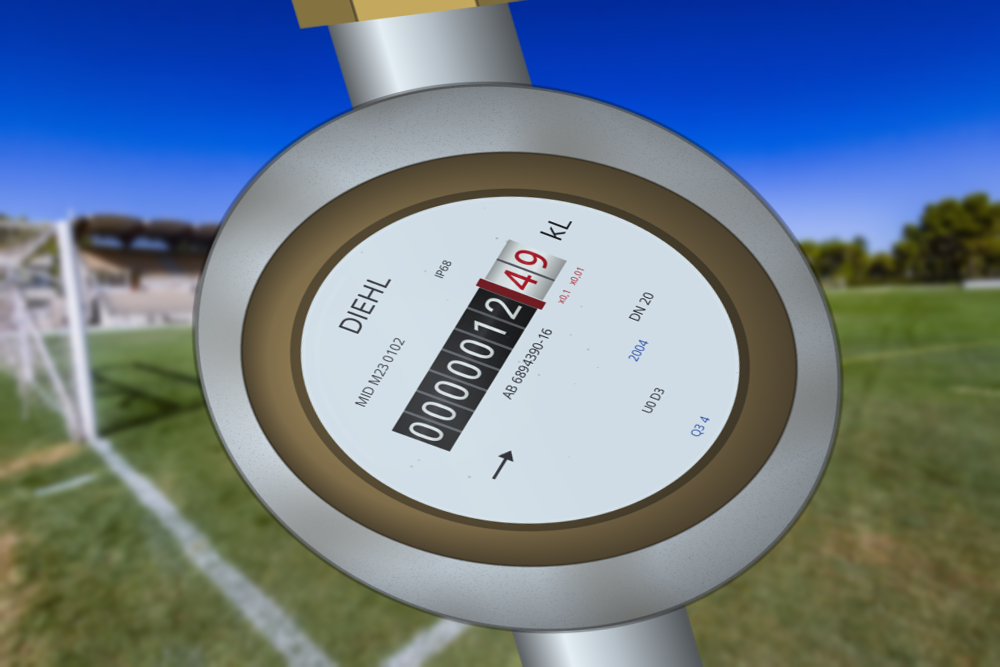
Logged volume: 12.49; kL
